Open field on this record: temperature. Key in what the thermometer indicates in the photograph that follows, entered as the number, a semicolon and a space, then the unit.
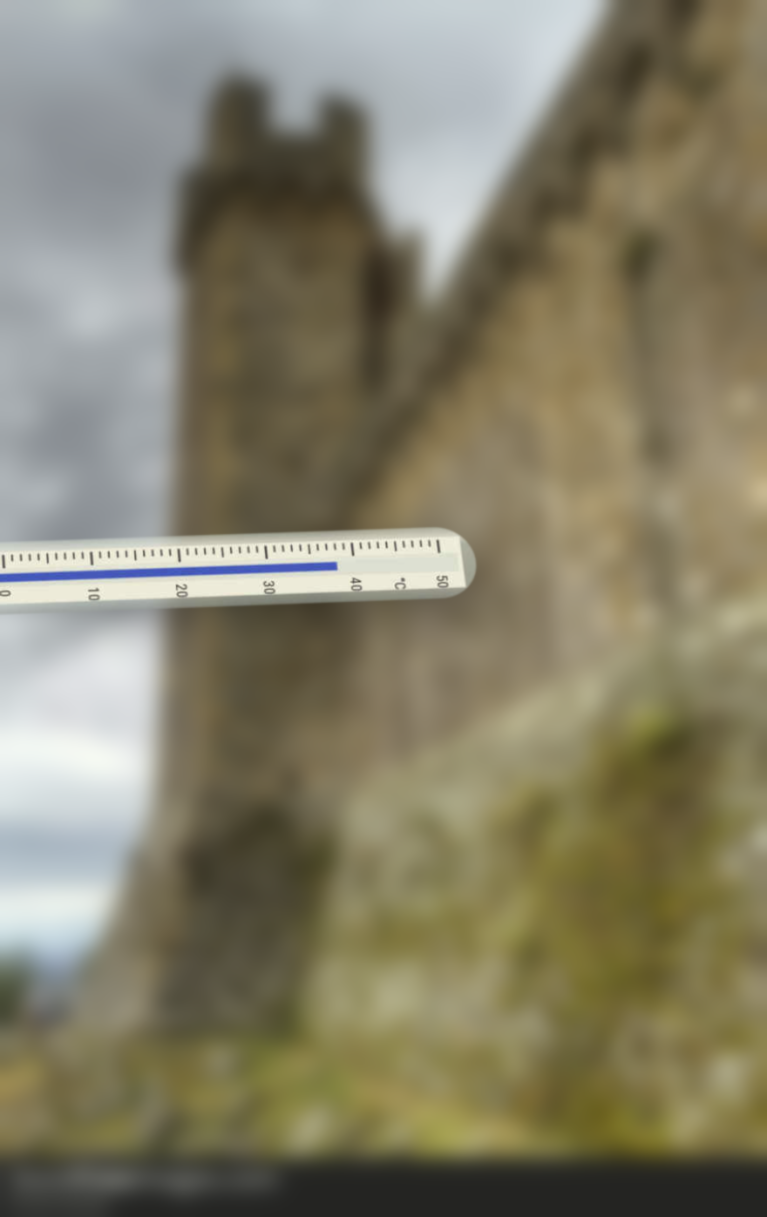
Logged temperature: 38; °C
